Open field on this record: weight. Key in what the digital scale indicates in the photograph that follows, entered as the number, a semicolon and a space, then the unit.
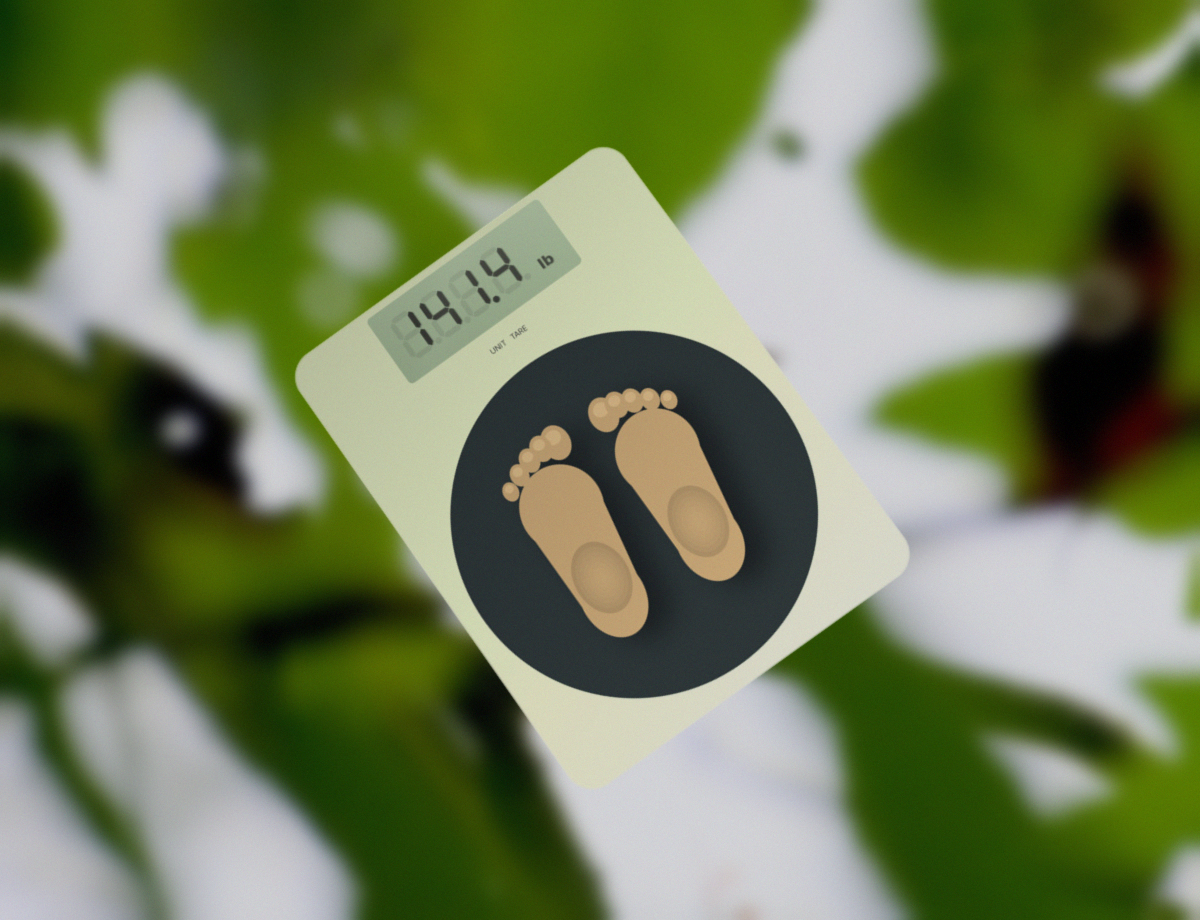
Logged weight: 141.4; lb
